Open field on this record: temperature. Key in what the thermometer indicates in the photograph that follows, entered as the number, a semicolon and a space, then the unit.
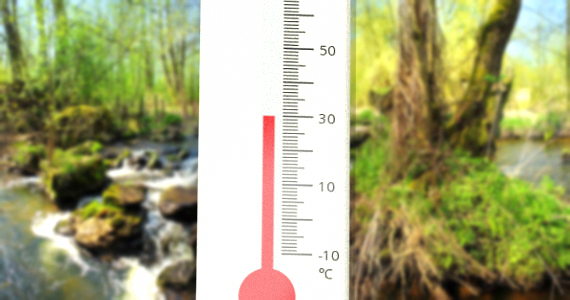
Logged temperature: 30; °C
